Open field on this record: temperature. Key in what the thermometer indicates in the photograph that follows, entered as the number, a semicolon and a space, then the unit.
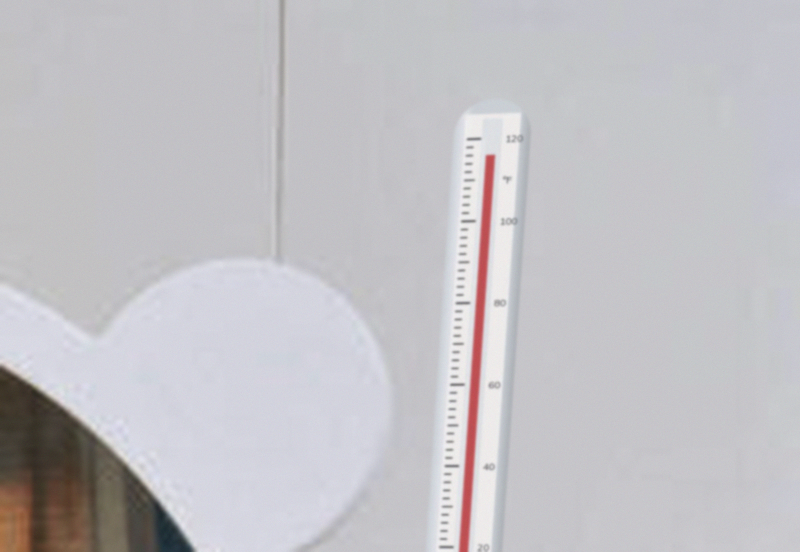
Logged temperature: 116; °F
